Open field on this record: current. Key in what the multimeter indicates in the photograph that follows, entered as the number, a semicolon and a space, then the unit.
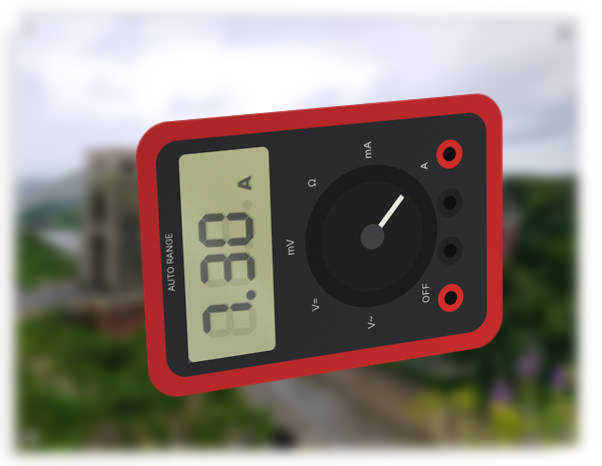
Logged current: 7.30; A
